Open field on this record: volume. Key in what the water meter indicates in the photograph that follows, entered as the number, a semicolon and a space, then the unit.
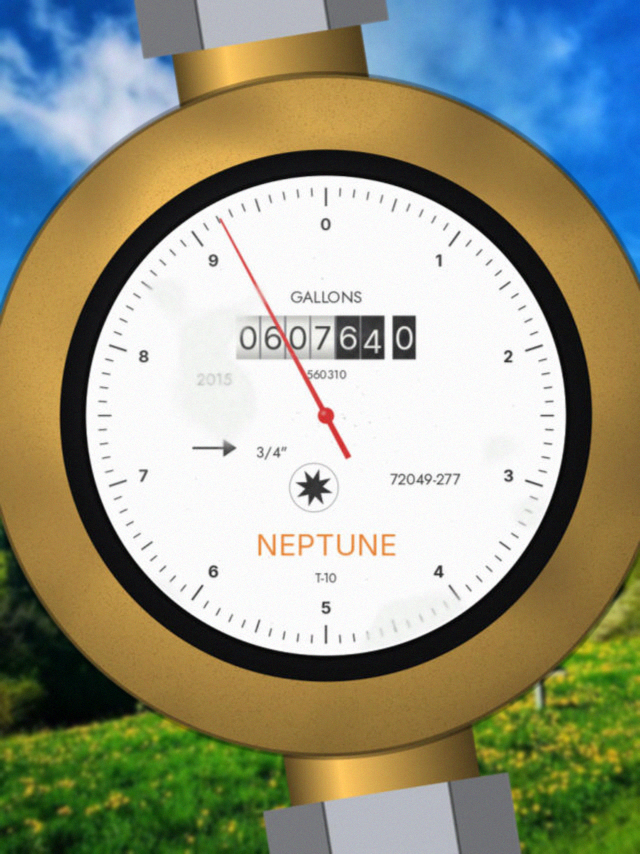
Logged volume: 607639.2; gal
